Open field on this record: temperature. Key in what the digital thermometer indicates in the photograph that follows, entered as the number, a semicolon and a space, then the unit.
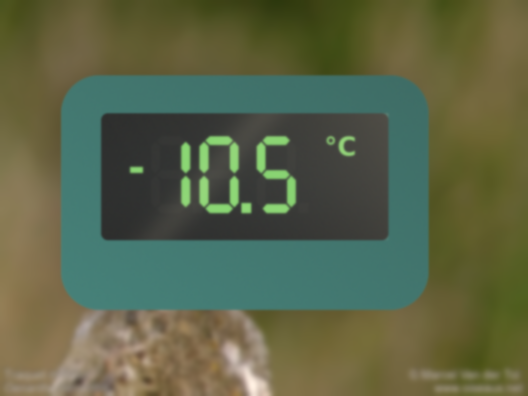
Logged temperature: -10.5; °C
